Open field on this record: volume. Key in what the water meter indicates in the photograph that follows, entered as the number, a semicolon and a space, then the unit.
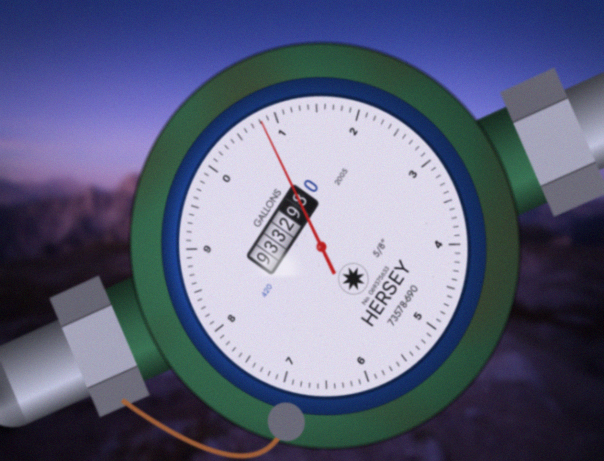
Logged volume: 9332980.8; gal
